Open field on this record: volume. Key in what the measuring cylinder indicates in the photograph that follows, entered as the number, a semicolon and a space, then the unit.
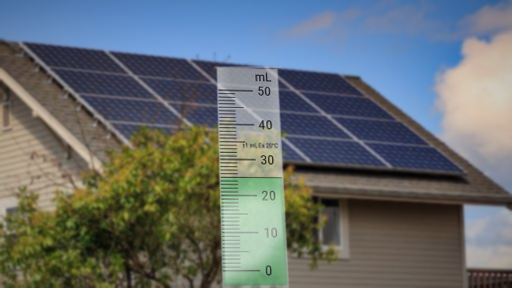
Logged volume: 25; mL
